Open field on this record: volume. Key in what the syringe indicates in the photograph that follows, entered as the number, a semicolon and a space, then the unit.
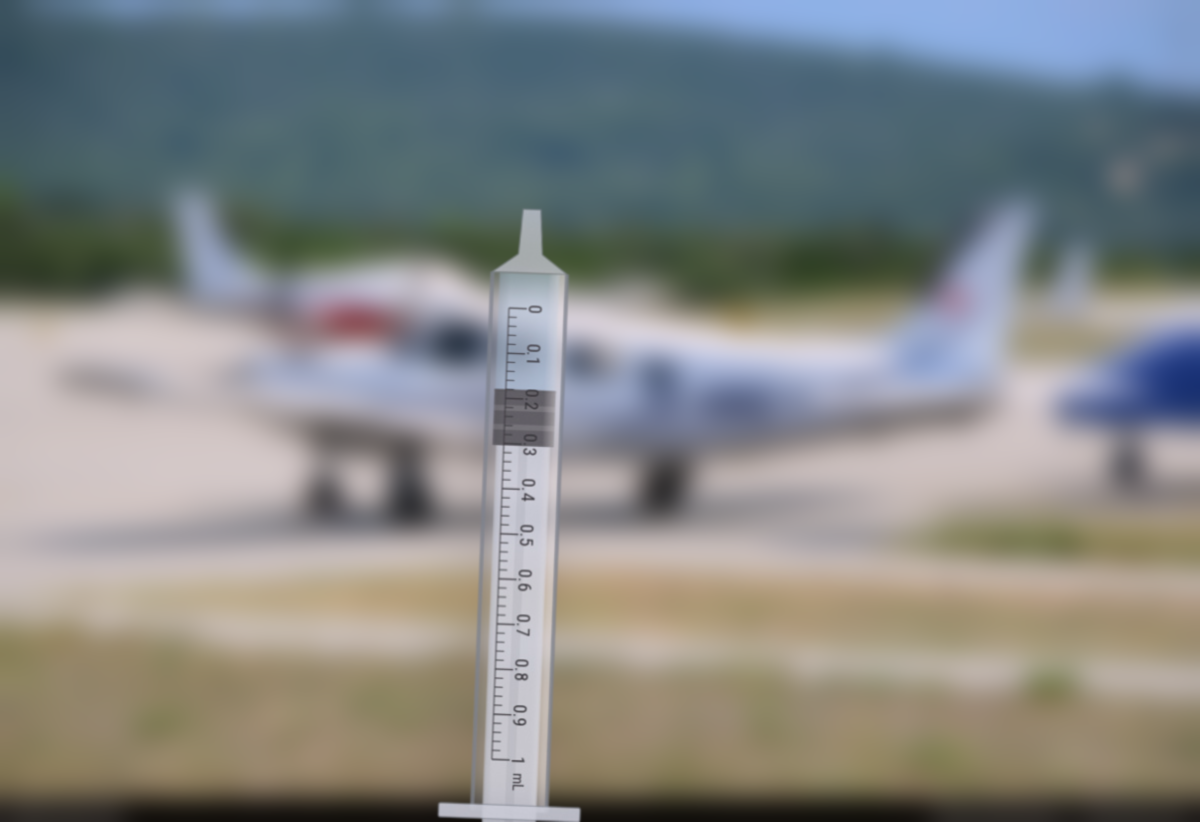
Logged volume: 0.18; mL
